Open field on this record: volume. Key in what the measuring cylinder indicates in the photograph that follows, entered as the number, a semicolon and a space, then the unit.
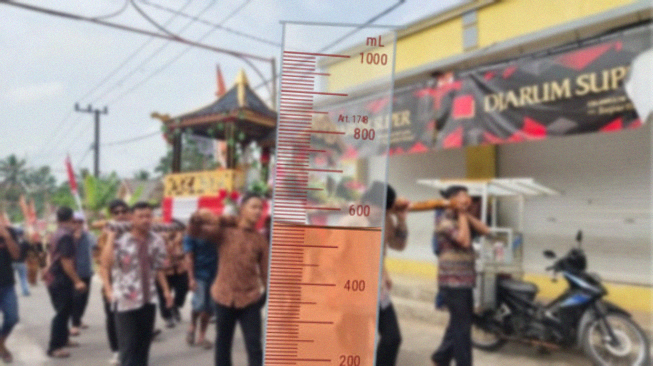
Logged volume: 550; mL
